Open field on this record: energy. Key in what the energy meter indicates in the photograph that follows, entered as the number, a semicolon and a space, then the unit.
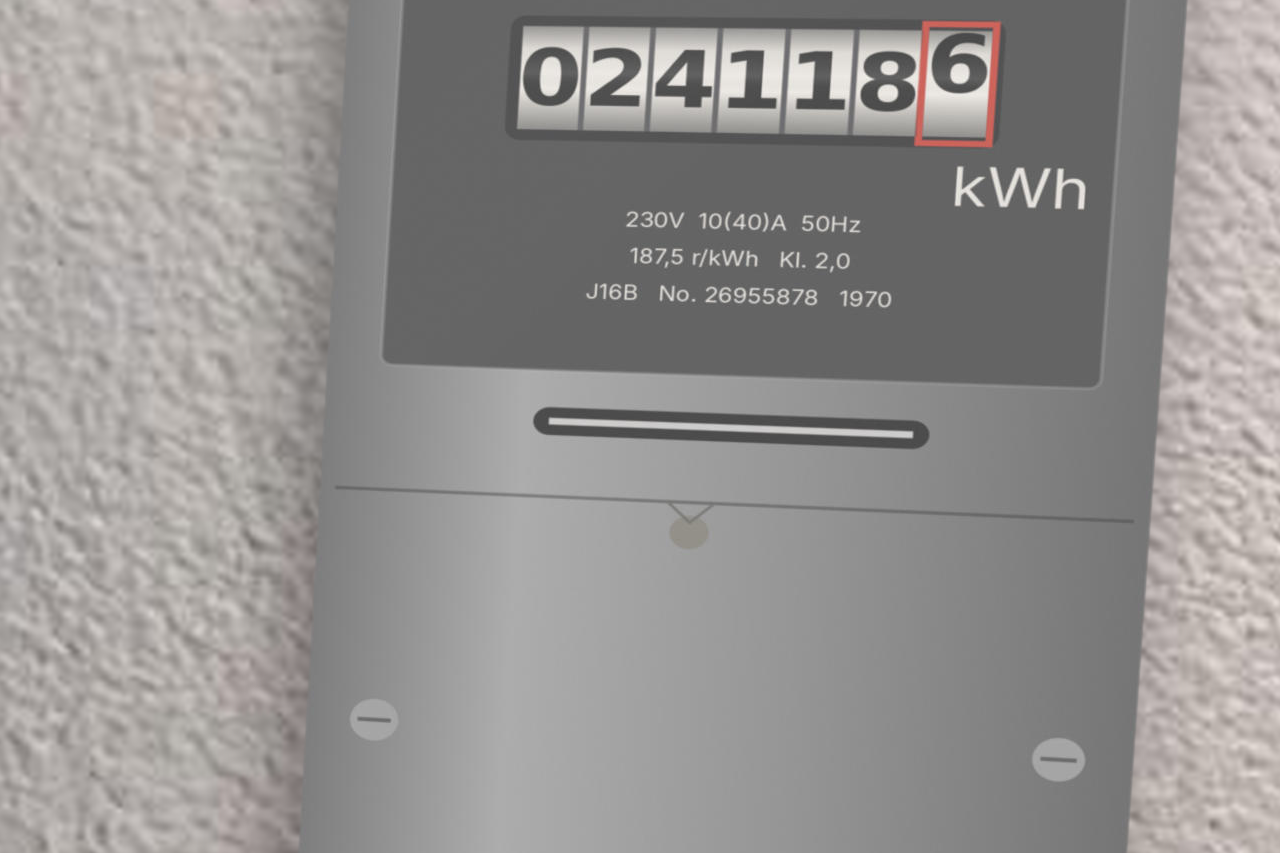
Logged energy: 24118.6; kWh
